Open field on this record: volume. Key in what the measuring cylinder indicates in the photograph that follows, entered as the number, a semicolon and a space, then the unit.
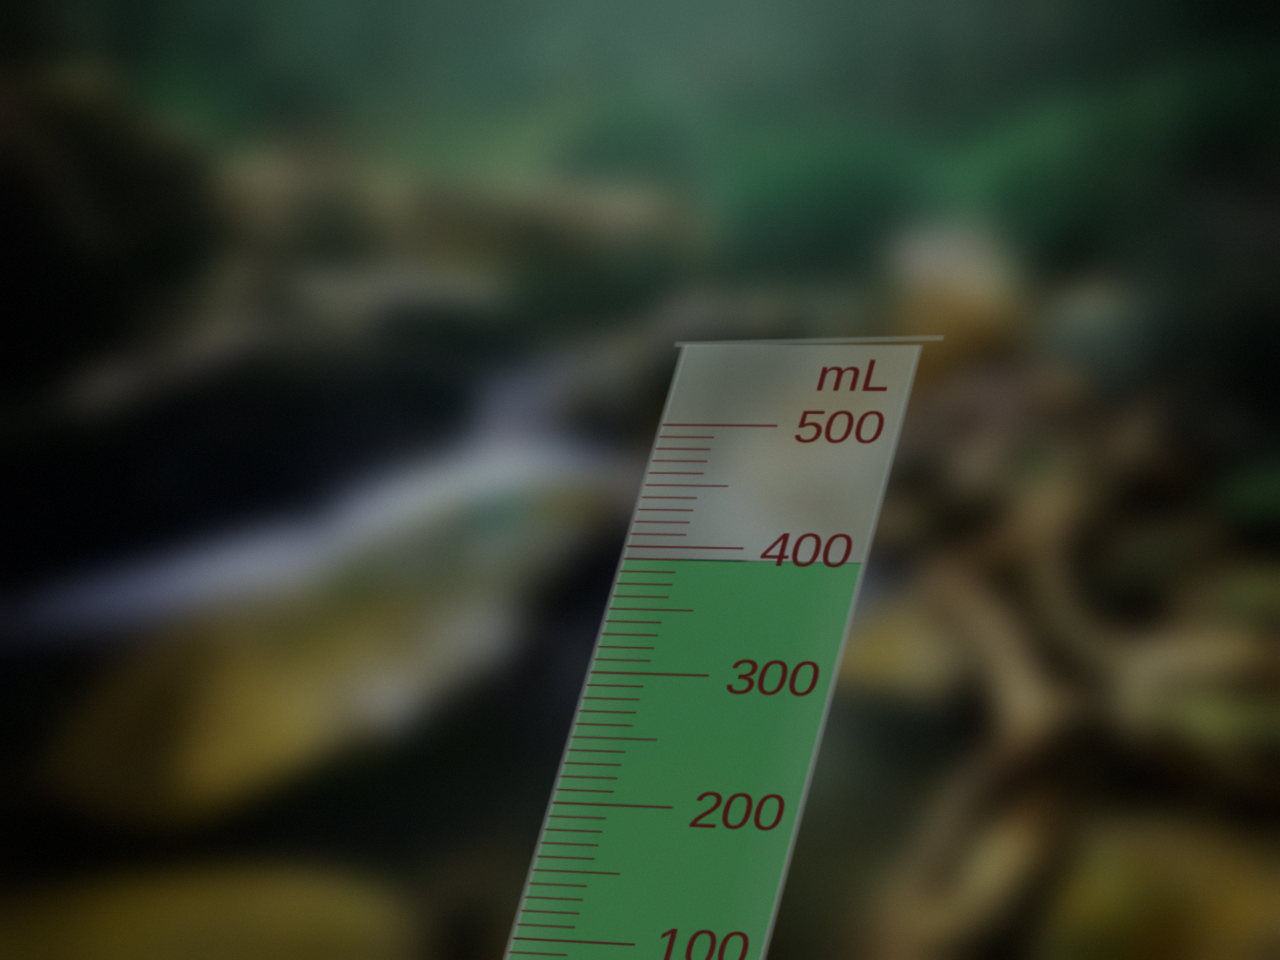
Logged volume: 390; mL
